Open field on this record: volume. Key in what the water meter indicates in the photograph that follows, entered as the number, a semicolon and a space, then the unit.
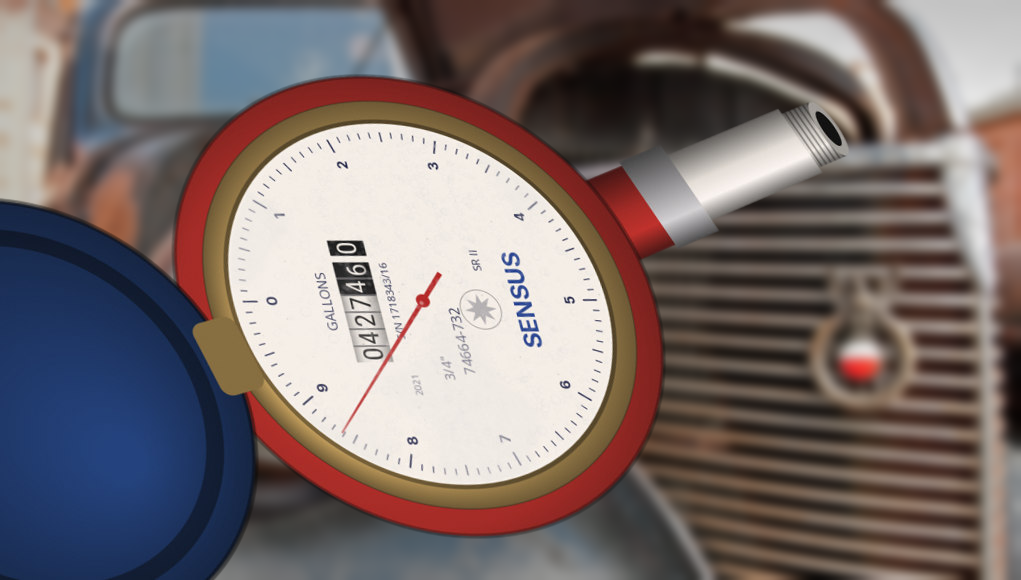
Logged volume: 427458.6; gal
